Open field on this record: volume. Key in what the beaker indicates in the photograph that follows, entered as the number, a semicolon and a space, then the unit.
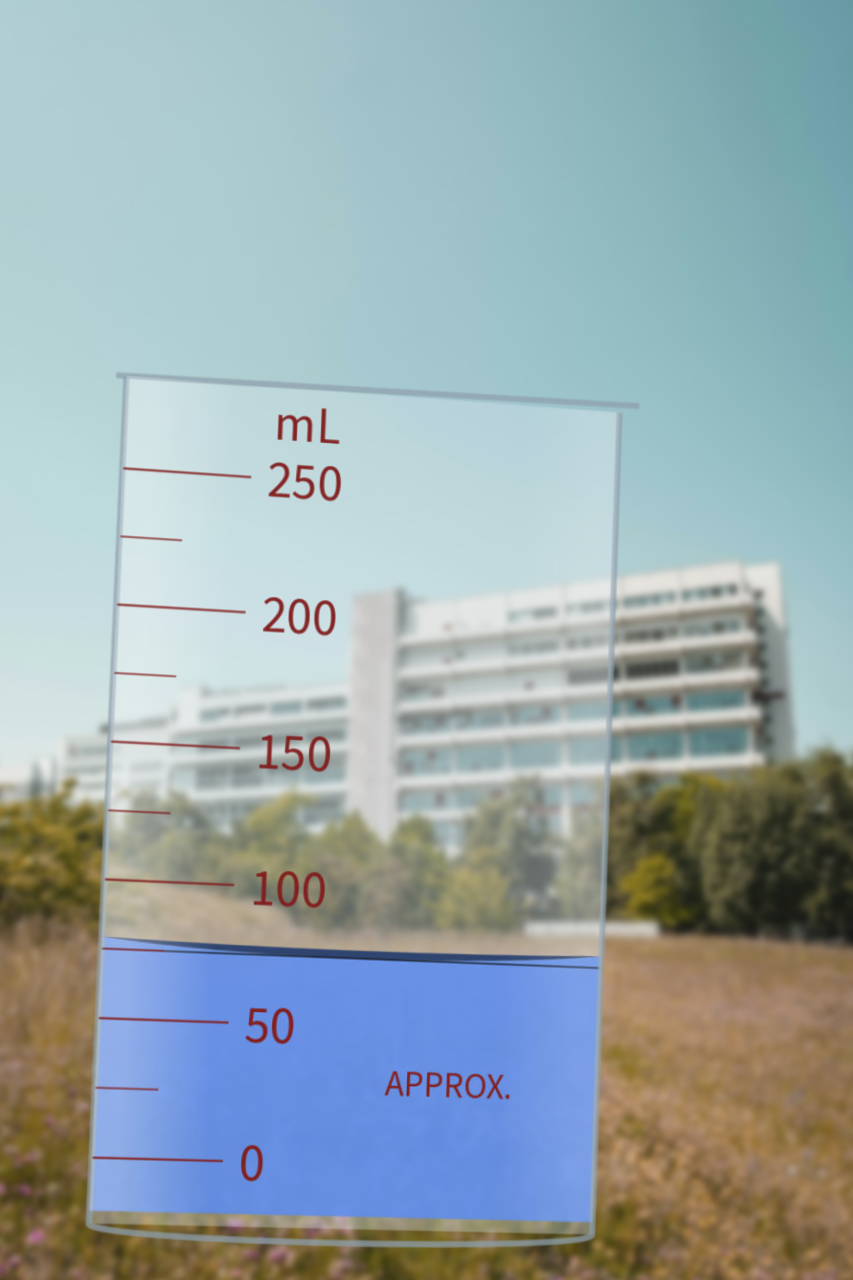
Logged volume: 75; mL
